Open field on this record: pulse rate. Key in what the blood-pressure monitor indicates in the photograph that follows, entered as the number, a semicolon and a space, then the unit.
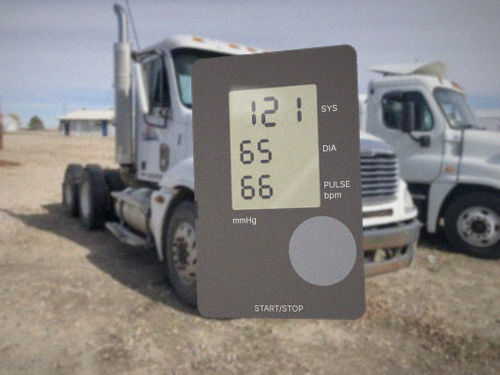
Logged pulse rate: 66; bpm
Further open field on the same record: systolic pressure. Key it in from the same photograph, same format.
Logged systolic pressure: 121; mmHg
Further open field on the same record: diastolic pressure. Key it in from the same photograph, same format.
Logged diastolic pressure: 65; mmHg
